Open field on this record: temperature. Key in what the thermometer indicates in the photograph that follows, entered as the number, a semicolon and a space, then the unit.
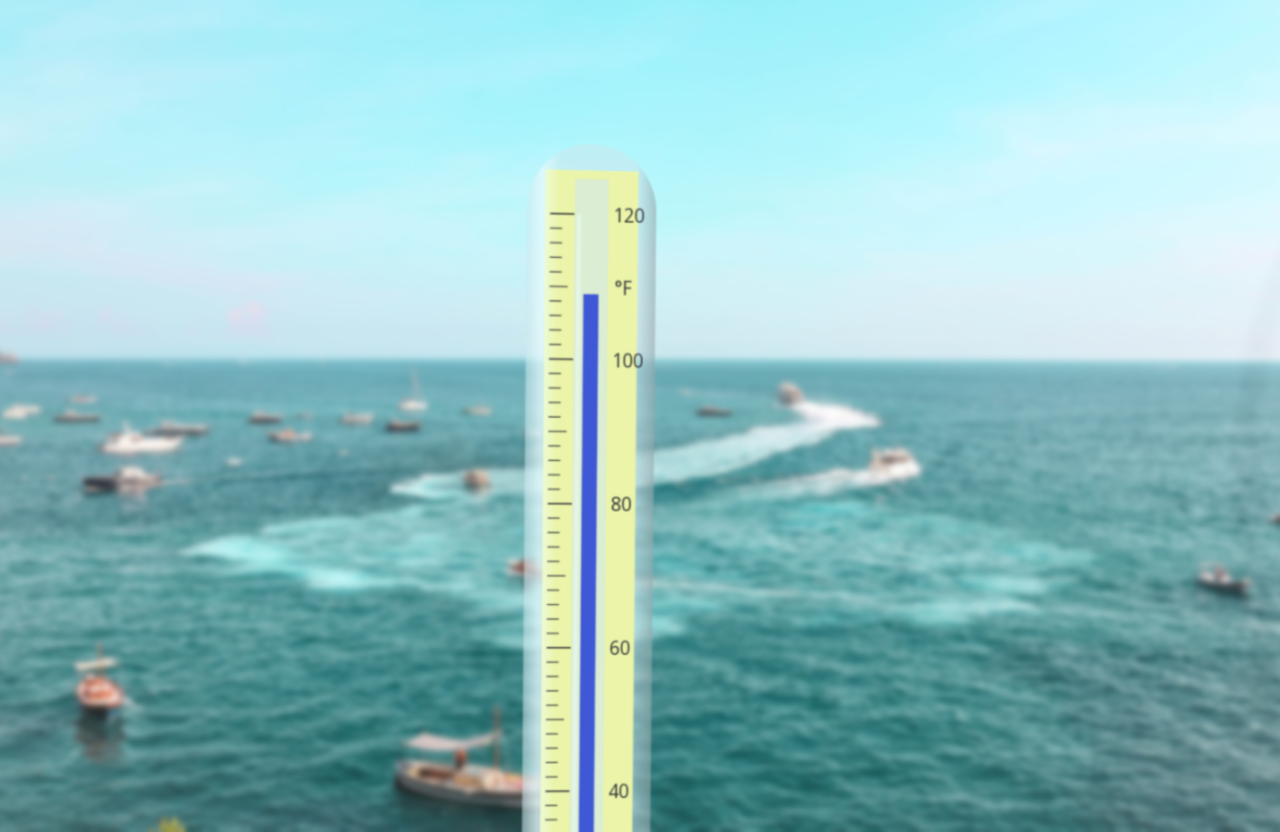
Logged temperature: 109; °F
